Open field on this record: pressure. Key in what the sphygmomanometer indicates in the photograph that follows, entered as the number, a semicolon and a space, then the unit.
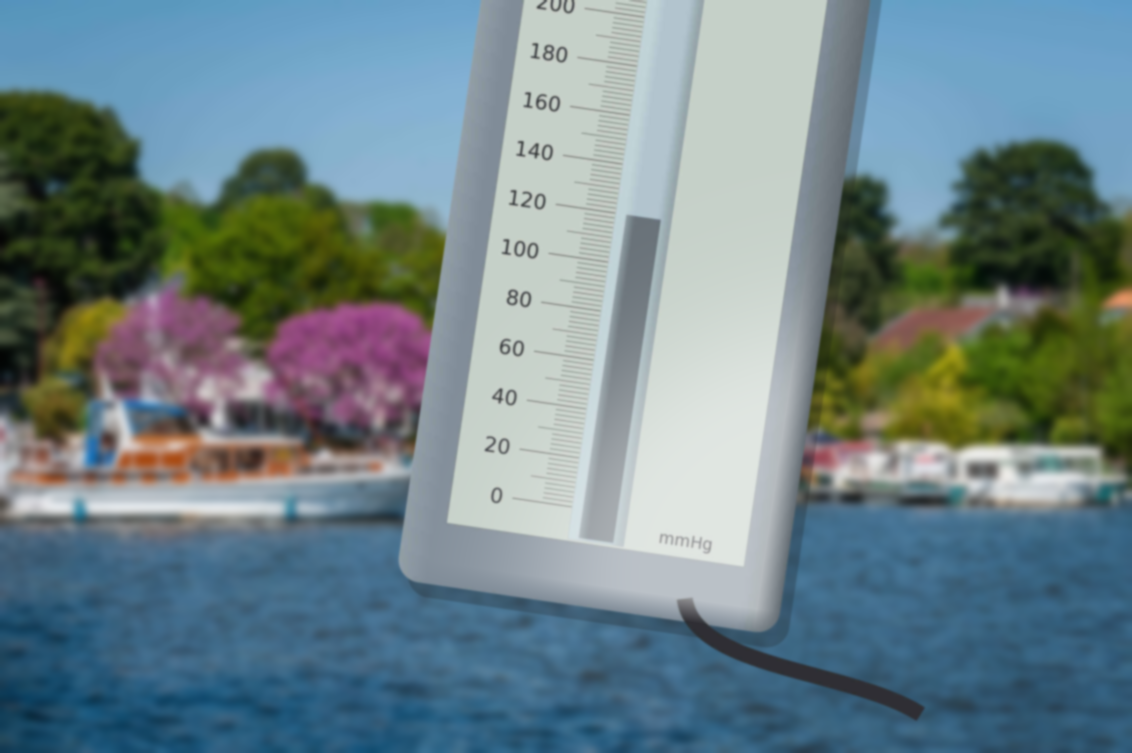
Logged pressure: 120; mmHg
